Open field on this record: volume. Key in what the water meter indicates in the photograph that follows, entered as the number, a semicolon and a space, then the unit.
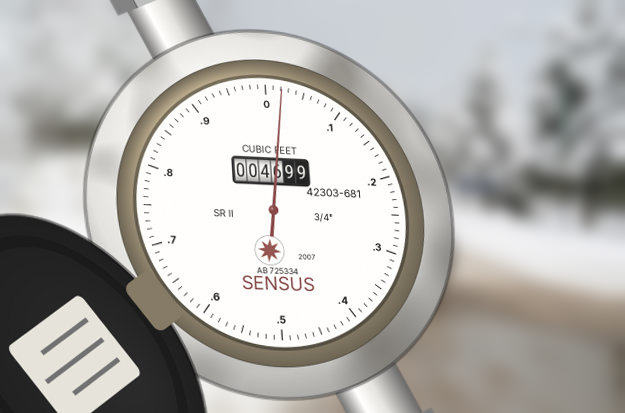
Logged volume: 4699.02; ft³
